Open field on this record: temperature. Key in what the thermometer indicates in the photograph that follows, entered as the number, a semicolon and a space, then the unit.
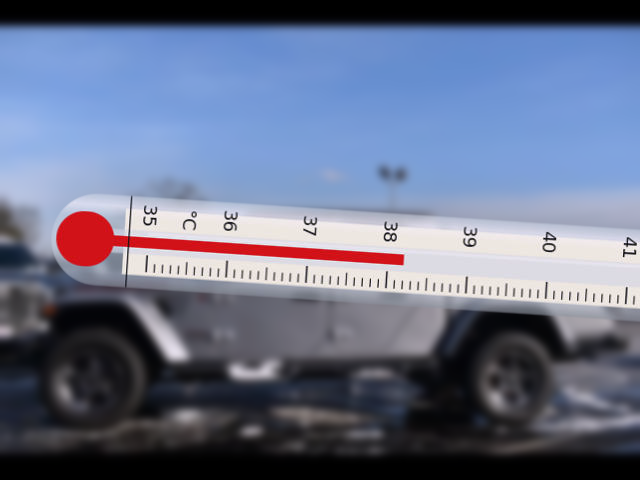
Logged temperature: 38.2; °C
